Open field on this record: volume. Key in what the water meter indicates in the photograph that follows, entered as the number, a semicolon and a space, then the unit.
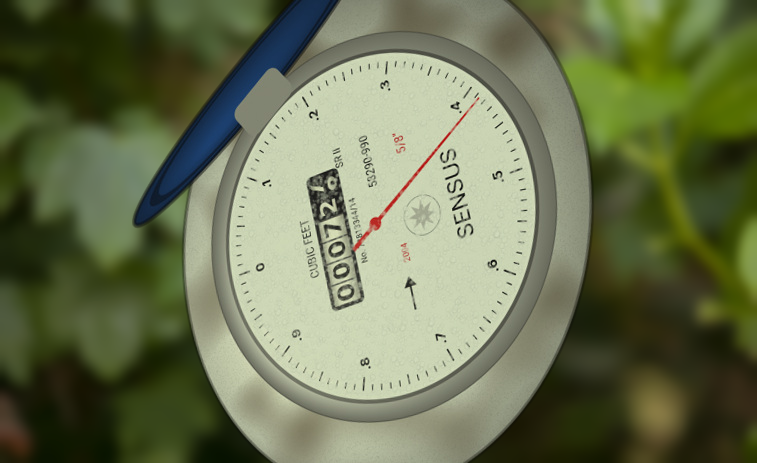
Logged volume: 727.41; ft³
